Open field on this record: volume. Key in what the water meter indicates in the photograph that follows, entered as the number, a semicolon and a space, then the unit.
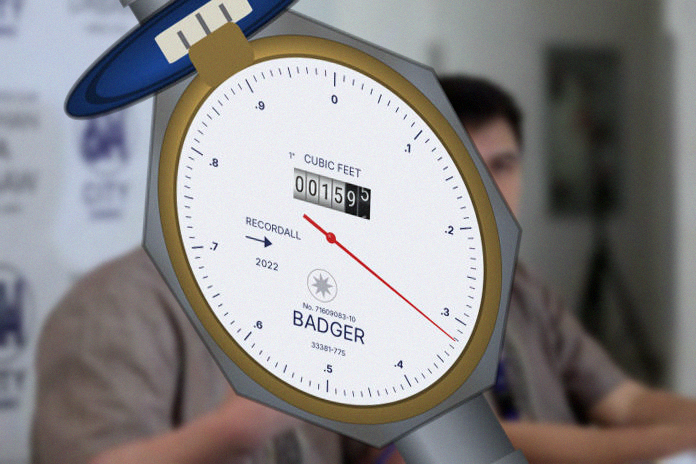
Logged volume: 1595.32; ft³
